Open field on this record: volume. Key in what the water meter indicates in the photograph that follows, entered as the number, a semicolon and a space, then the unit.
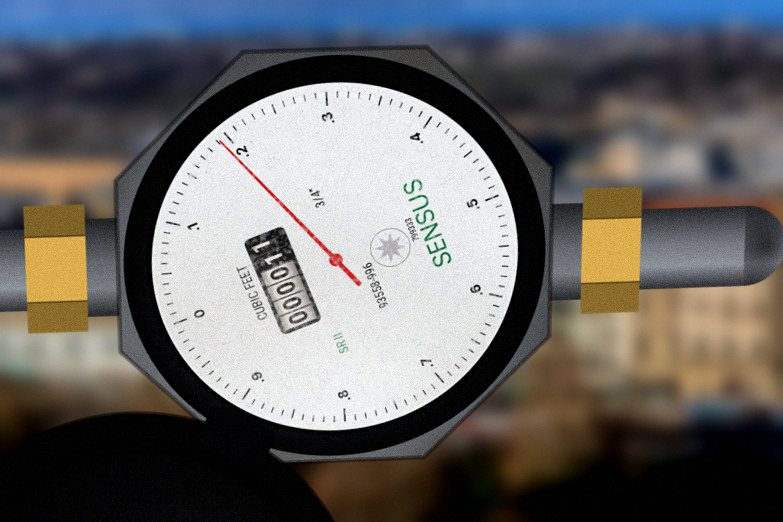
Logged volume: 11.19; ft³
